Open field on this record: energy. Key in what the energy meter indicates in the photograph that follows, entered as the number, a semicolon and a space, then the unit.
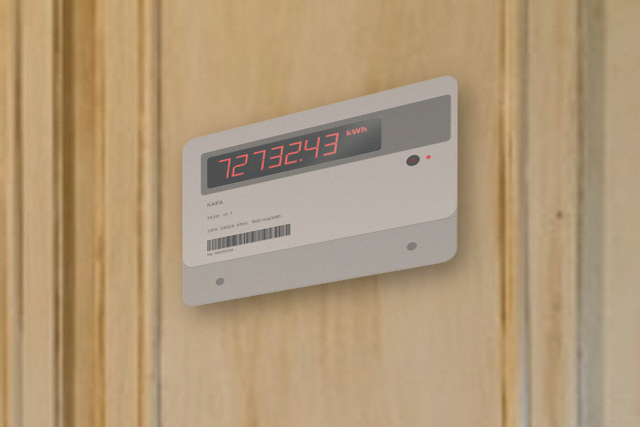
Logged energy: 72732.43; kWh
